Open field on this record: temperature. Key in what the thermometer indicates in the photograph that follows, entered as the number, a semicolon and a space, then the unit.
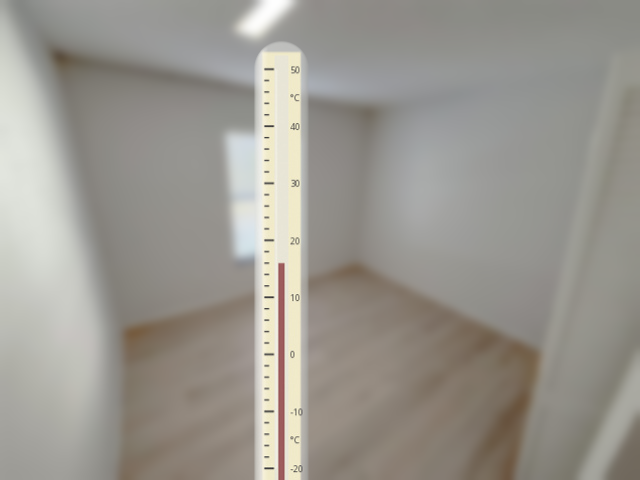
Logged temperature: 16; °C
